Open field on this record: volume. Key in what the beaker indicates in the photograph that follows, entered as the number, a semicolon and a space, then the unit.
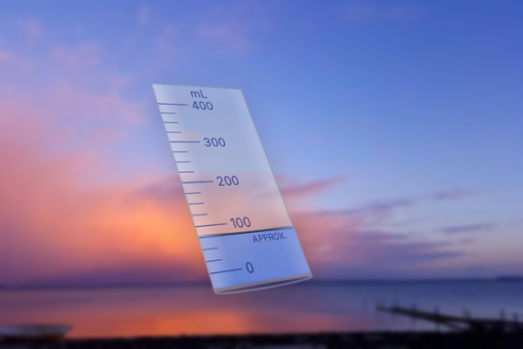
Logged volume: 75; mL
